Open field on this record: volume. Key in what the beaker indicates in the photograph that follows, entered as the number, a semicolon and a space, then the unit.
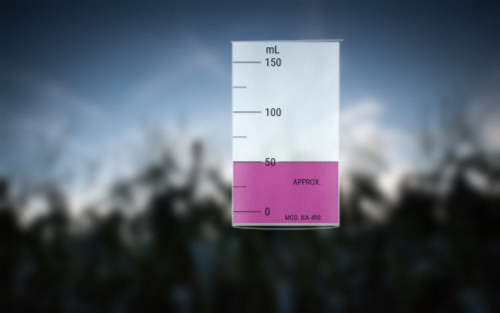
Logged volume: 50; mL
